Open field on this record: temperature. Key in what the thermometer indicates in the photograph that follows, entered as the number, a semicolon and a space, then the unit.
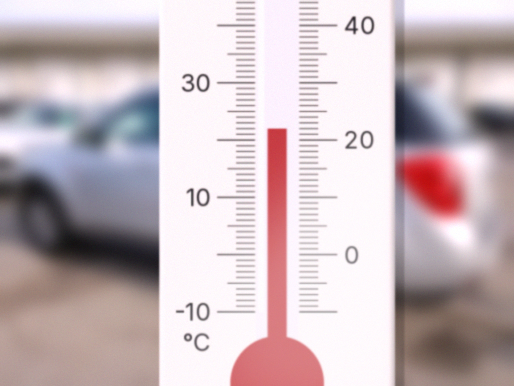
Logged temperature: 22; °C
